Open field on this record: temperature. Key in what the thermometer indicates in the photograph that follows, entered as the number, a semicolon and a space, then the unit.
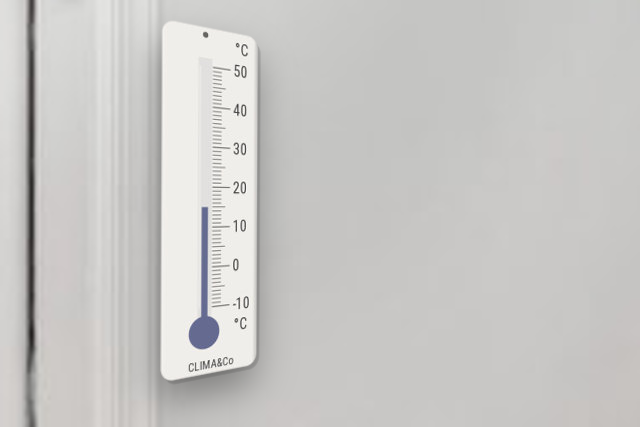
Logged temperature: 15; °C
